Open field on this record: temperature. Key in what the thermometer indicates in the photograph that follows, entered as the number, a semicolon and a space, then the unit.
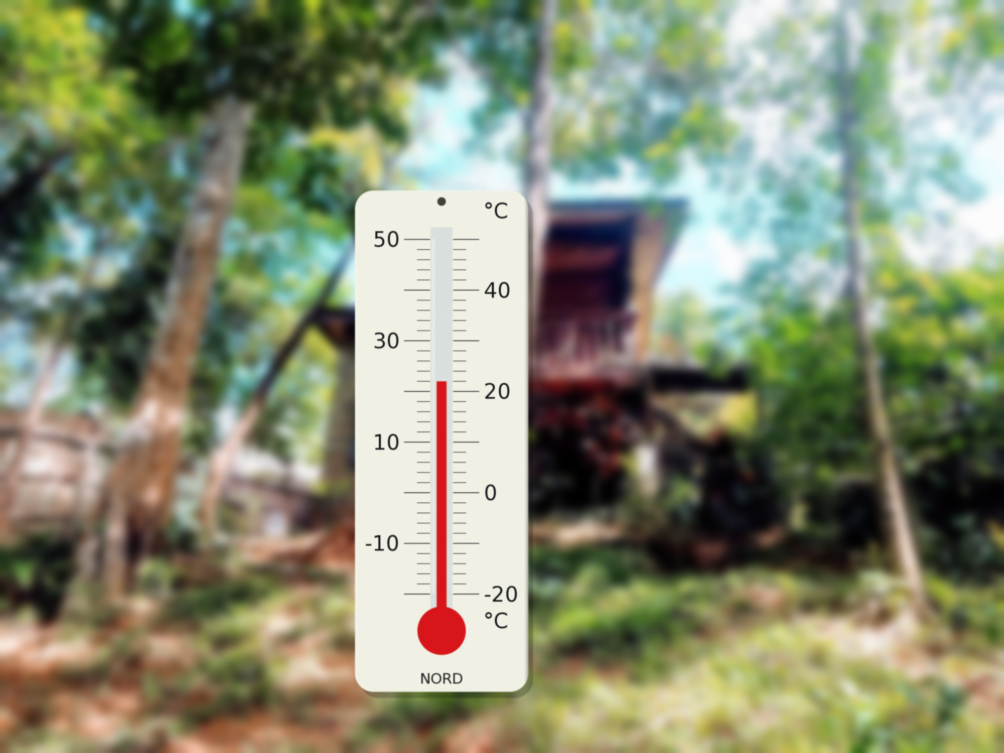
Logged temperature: 22; °C
